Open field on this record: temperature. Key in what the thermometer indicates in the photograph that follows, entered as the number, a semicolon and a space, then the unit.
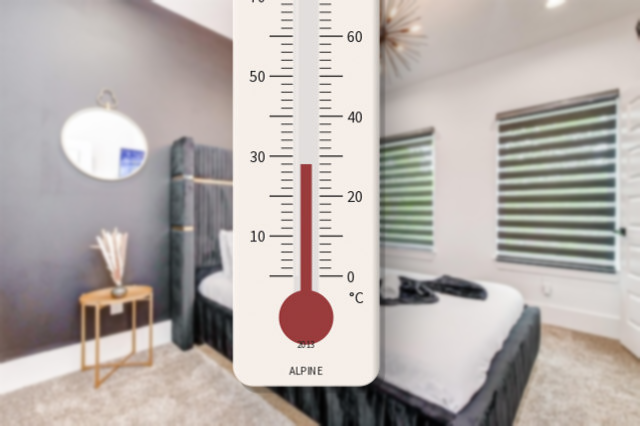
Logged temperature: 28; °C
